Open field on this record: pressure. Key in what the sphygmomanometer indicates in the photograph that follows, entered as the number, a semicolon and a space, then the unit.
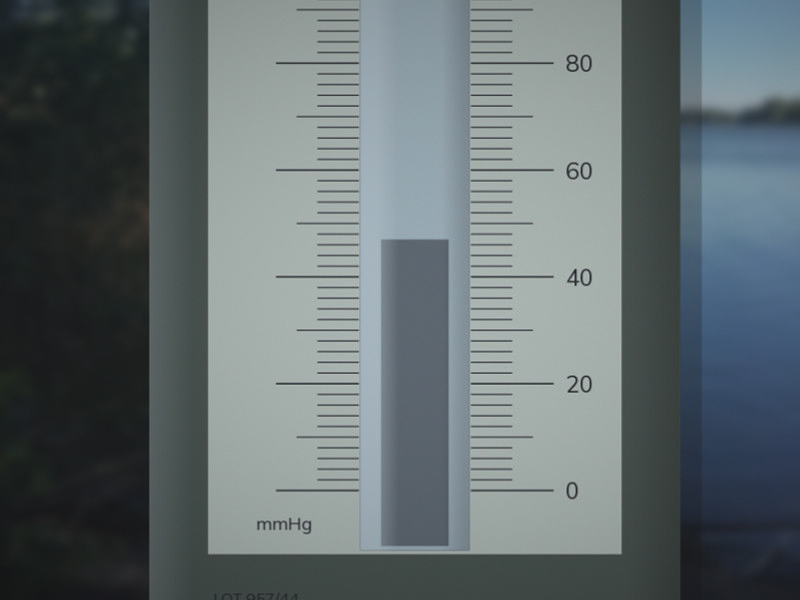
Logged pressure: 47; mmHg
